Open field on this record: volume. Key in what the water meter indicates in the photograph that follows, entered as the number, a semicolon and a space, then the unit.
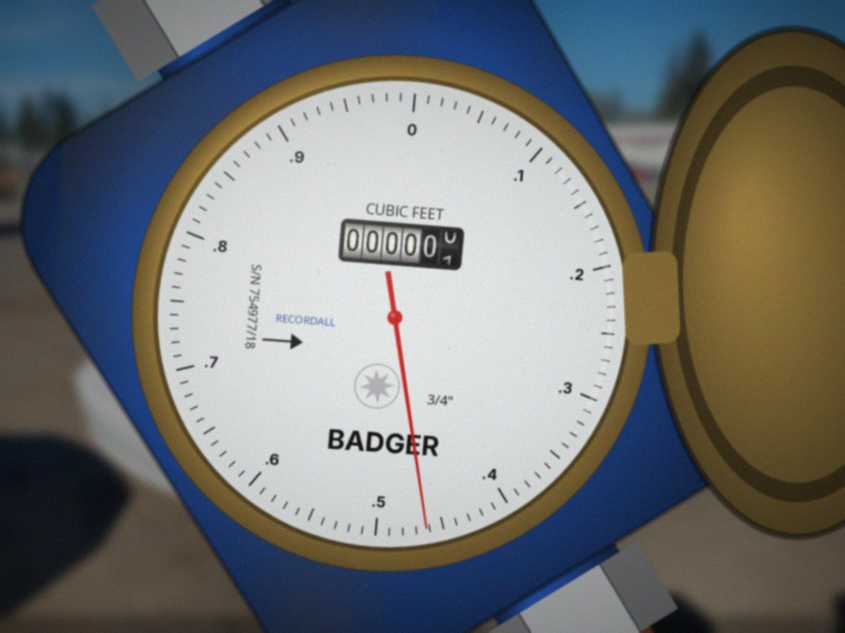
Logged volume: 0.46; ft³
